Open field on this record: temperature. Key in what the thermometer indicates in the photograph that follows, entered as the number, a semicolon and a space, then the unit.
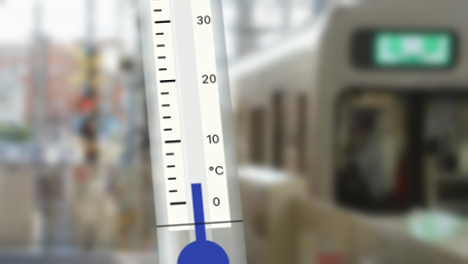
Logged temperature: 3; °C
